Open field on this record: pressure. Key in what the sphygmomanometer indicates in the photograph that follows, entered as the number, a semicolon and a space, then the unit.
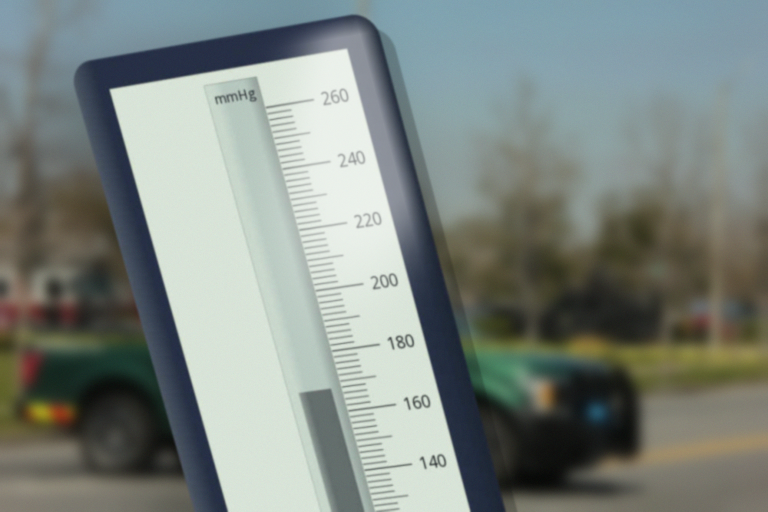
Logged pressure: 168; mmHg
